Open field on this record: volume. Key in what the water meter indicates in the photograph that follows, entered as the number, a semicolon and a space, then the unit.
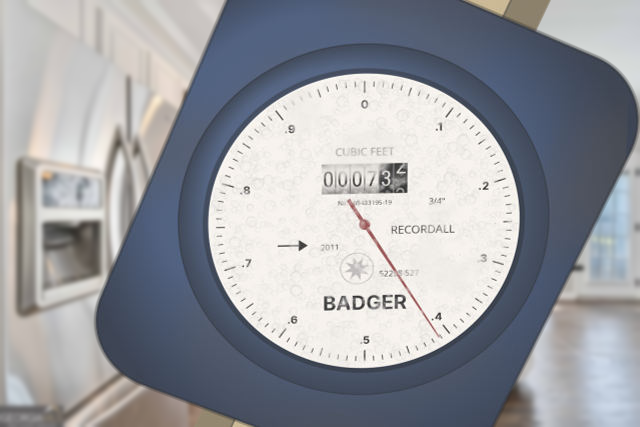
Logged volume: 732.41; ft³
